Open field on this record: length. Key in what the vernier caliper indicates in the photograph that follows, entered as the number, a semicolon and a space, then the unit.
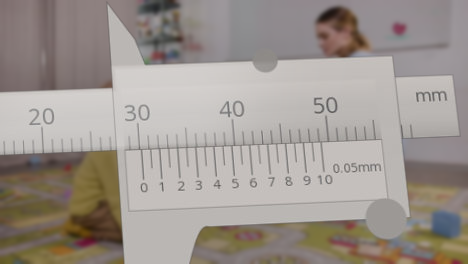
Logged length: 30.2; mm
